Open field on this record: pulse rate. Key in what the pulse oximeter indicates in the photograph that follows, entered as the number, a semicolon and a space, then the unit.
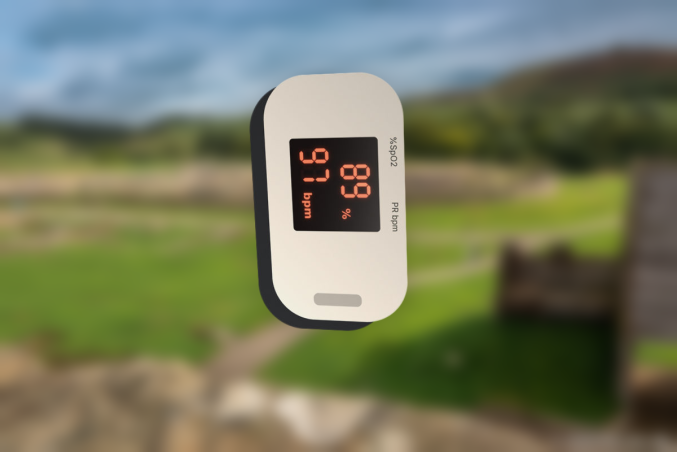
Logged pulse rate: 97; bpm
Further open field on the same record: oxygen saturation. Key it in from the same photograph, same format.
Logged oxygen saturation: 89; %
